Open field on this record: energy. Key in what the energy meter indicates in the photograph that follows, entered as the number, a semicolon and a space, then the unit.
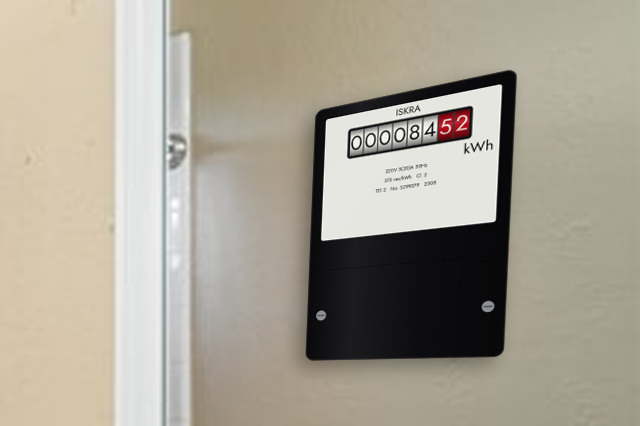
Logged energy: 84.52; kWh
